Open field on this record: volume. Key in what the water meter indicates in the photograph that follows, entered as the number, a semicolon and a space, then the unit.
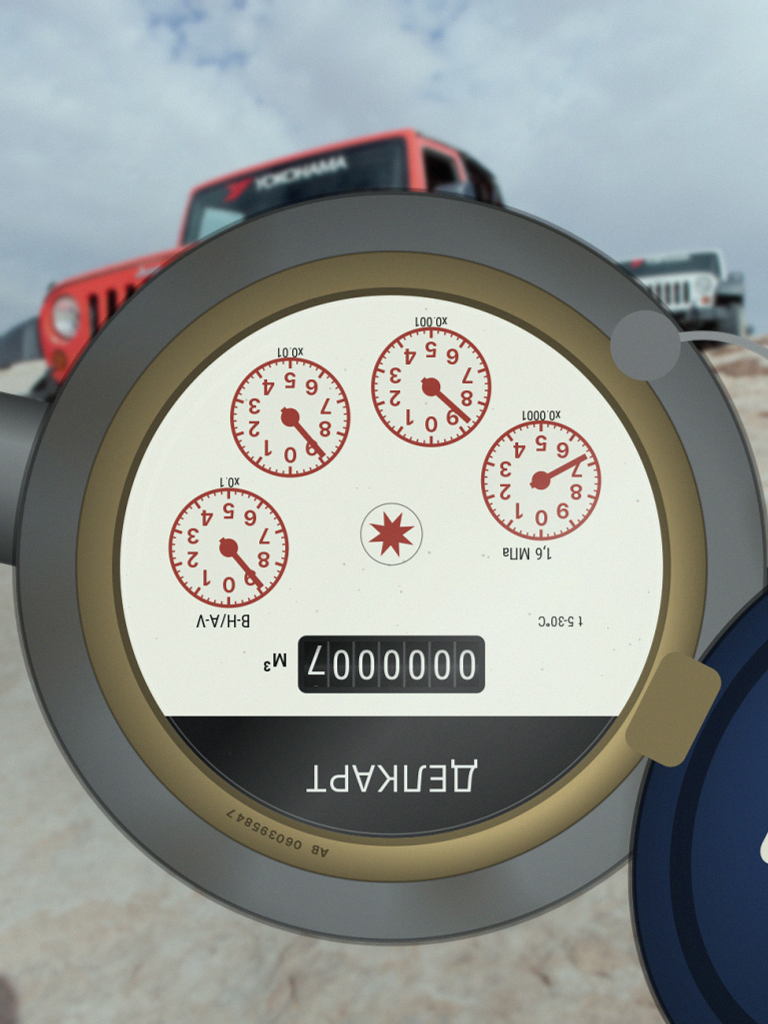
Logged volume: 6.8886; m³
